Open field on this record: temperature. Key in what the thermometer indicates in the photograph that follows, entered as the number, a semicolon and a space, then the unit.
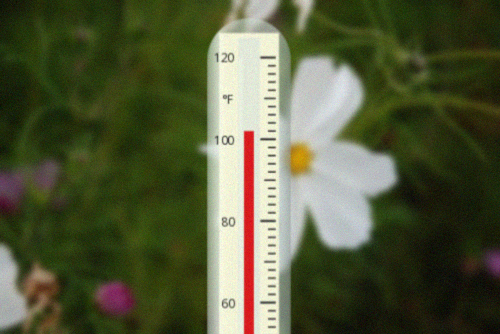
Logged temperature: 102; °F
